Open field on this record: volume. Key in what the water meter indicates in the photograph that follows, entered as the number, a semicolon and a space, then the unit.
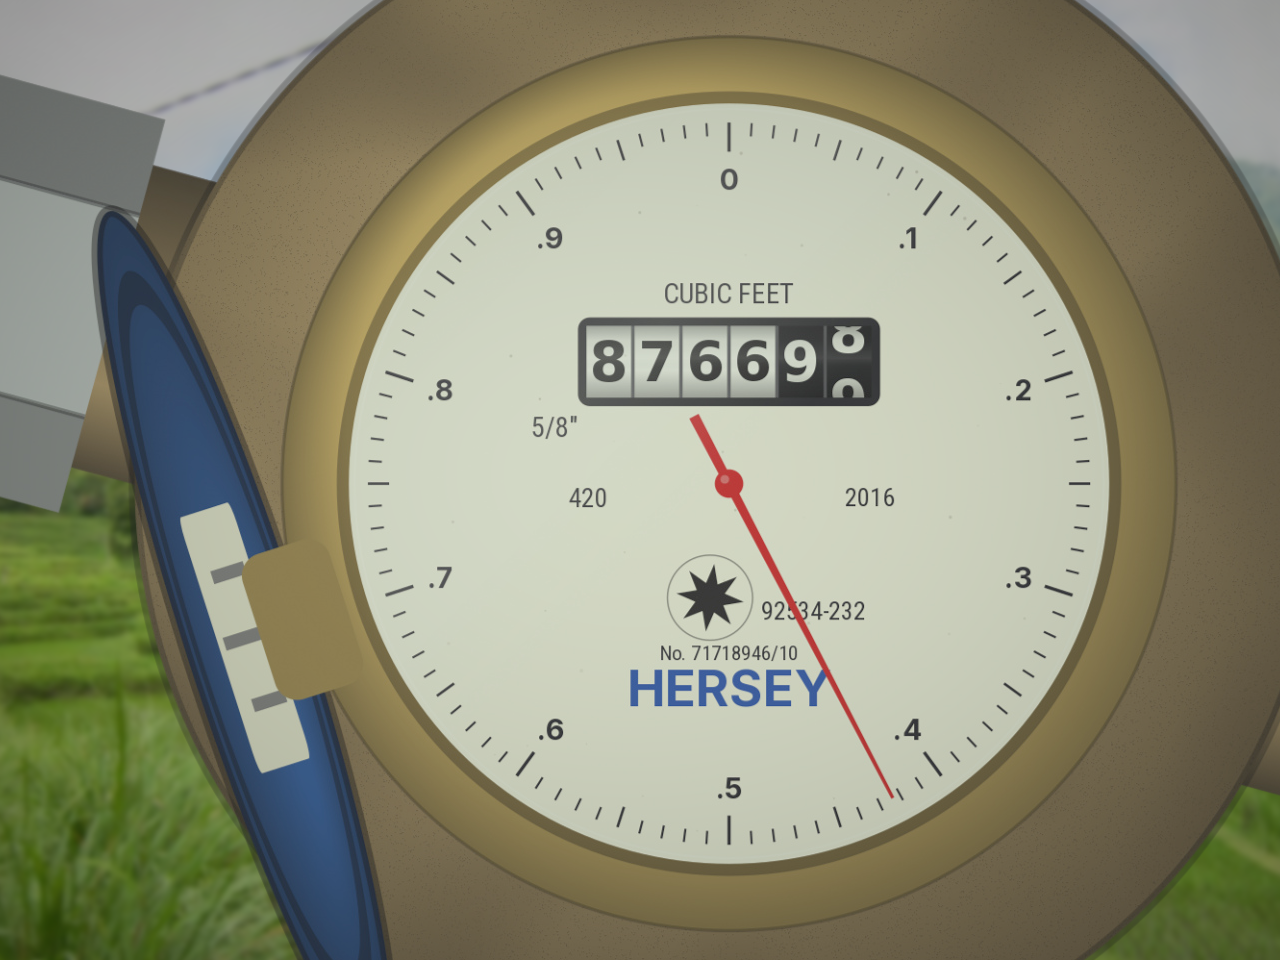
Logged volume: 876698.42; ft³
